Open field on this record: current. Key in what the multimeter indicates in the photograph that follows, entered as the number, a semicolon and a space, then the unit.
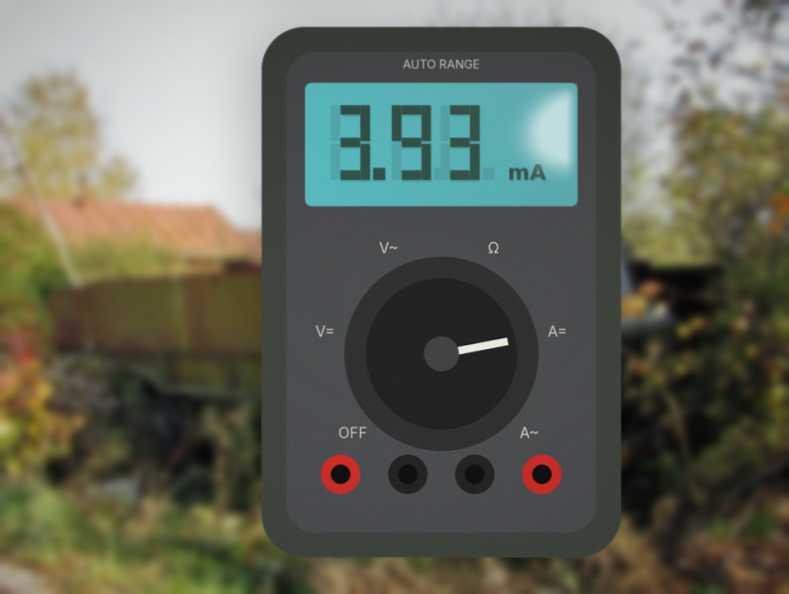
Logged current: 3.93; mA
